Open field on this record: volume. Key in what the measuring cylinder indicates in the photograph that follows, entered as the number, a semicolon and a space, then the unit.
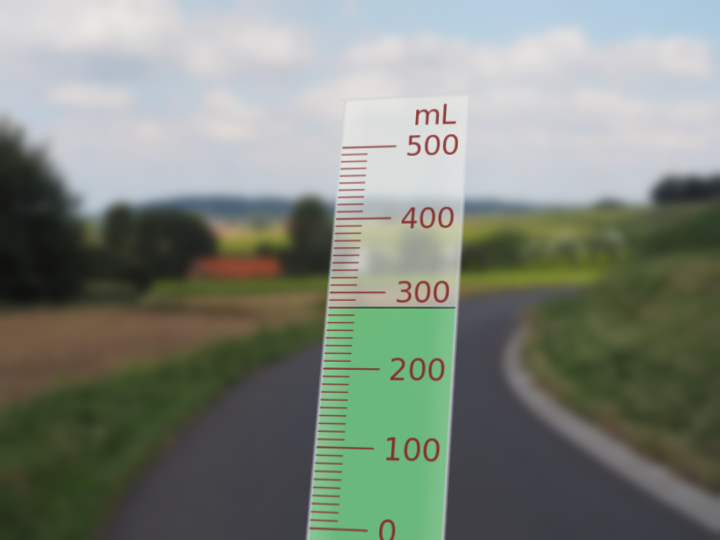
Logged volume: 280; mL
